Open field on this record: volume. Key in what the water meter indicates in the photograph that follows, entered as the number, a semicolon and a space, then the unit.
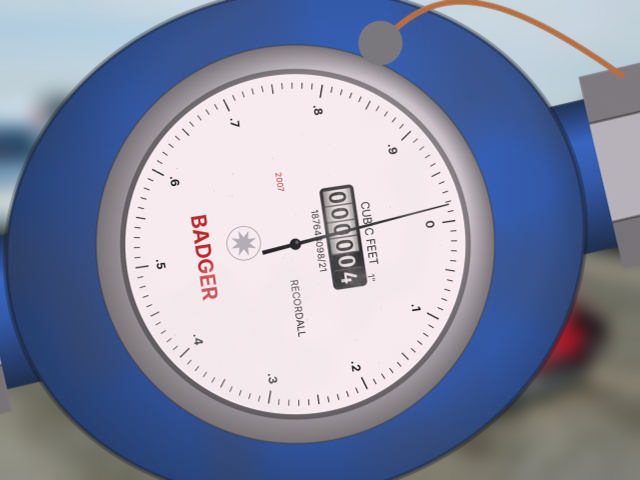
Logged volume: 3.98; ft³
